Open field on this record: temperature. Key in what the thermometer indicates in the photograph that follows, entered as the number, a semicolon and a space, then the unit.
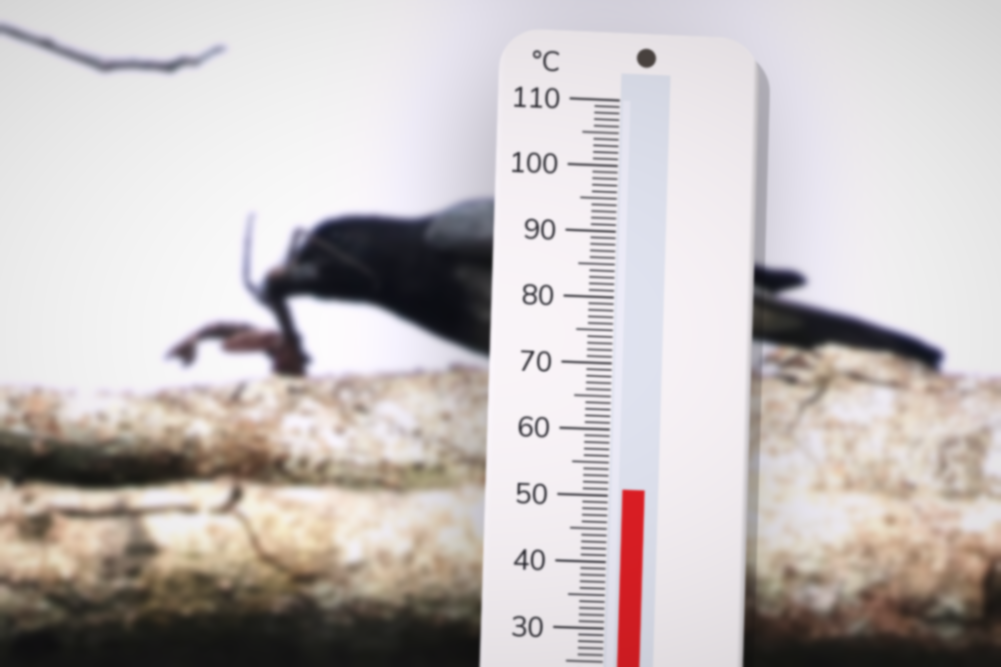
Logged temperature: 51; °C
